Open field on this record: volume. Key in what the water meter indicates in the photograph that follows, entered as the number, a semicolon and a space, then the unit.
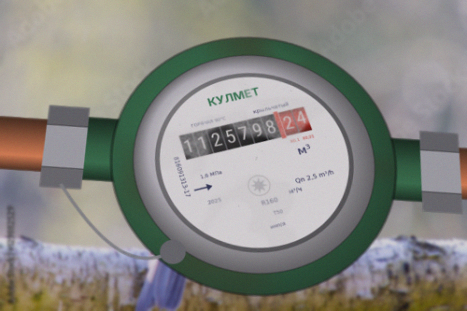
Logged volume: 1125798.24; m³
